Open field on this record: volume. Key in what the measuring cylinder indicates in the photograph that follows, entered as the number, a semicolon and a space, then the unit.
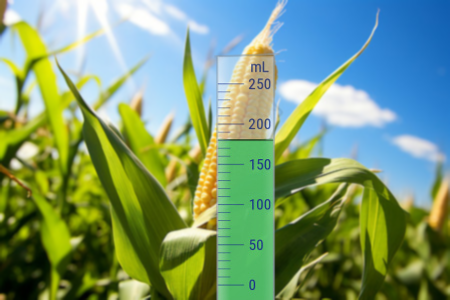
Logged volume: 180; mL
